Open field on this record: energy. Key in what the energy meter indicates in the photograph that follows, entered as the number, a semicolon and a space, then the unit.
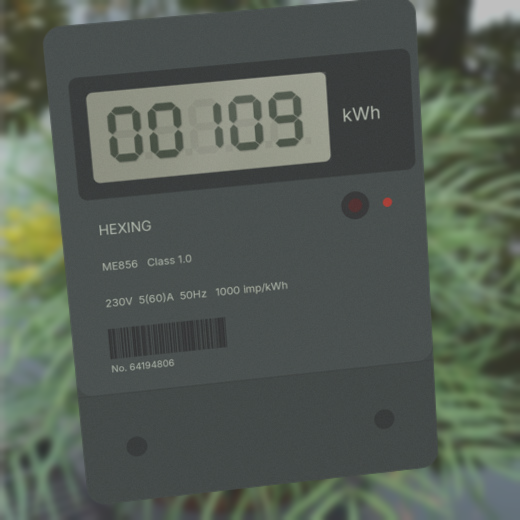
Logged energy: 109; kWh
